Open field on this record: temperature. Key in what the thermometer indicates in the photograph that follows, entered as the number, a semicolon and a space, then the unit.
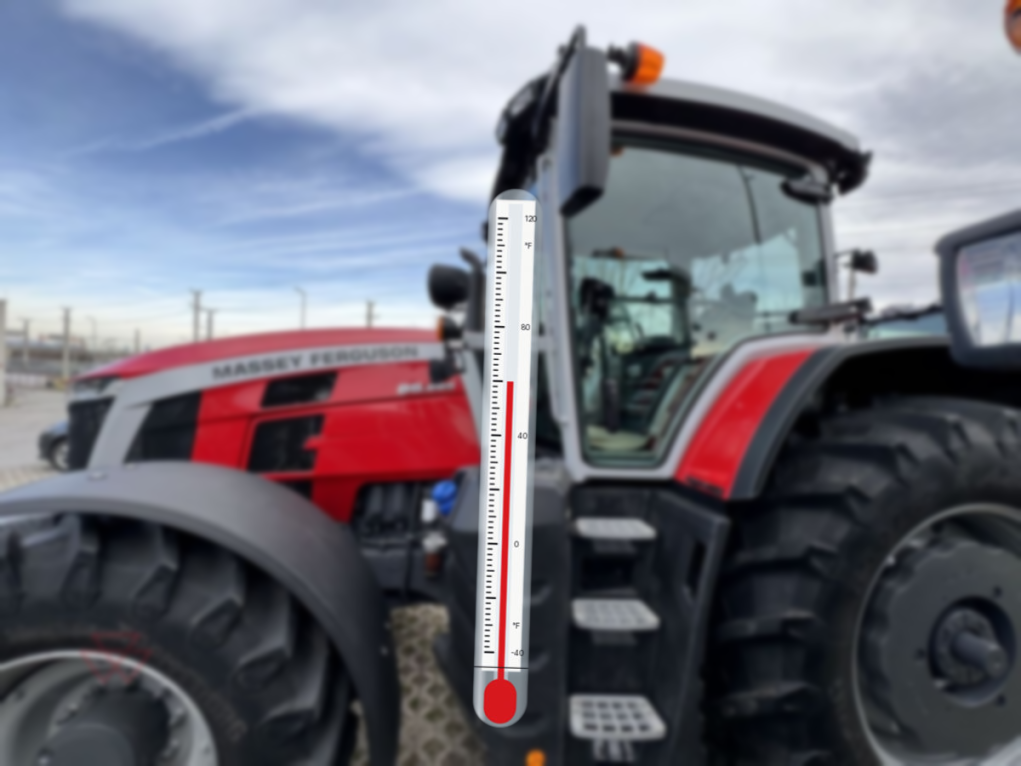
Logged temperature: 60; °F
